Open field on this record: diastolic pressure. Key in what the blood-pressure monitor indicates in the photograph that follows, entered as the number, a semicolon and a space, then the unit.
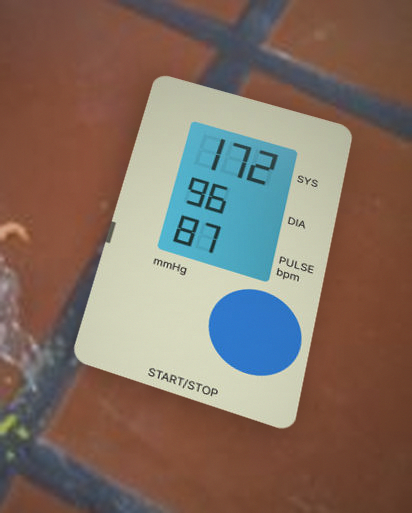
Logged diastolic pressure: 96; mmHg
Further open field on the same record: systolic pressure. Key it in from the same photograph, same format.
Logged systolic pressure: 172; mmHg
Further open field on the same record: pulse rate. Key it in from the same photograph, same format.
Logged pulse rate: 87; bpm
